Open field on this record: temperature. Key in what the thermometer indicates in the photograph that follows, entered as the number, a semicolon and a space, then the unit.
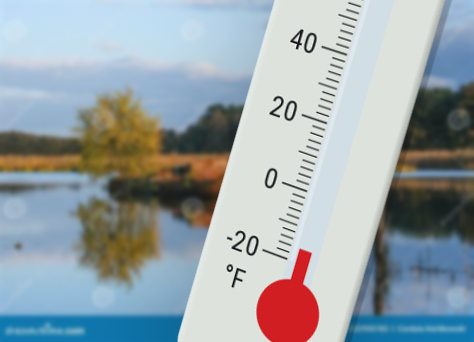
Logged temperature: -16; °F
